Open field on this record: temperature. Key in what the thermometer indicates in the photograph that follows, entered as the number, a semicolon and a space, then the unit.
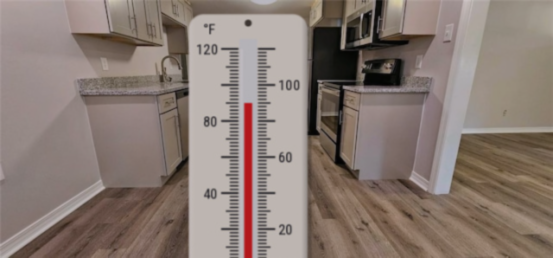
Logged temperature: 90; °F
